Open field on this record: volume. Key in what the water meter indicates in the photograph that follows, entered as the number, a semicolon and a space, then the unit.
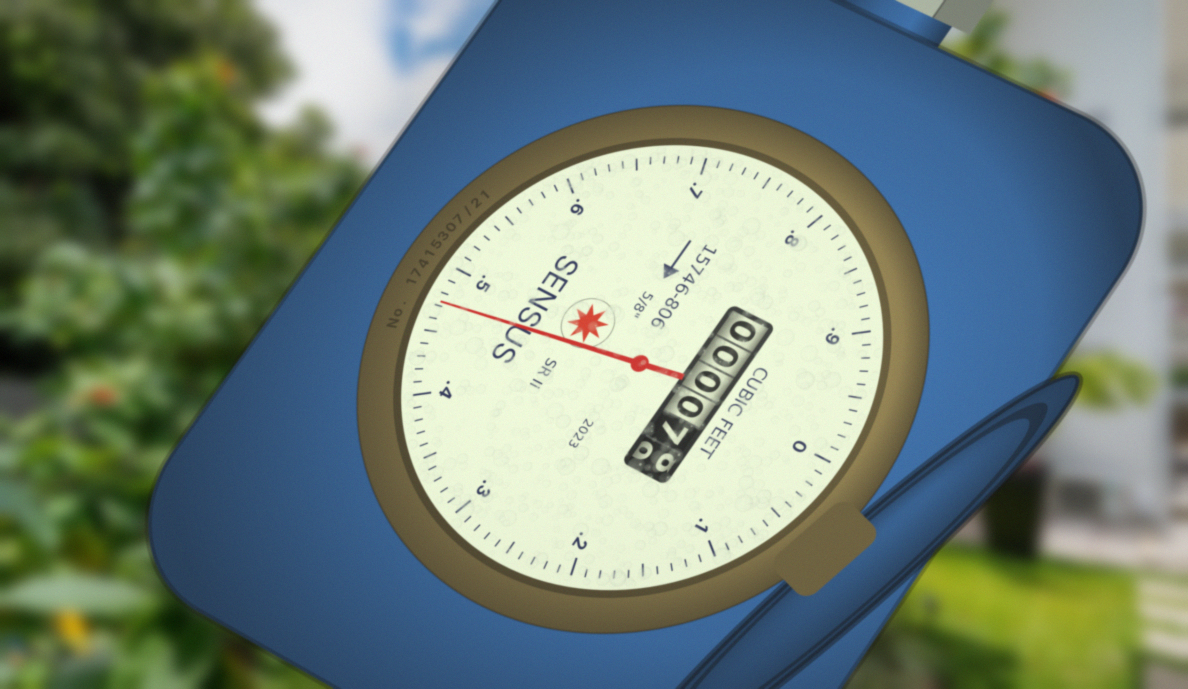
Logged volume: 78.47; ft³
